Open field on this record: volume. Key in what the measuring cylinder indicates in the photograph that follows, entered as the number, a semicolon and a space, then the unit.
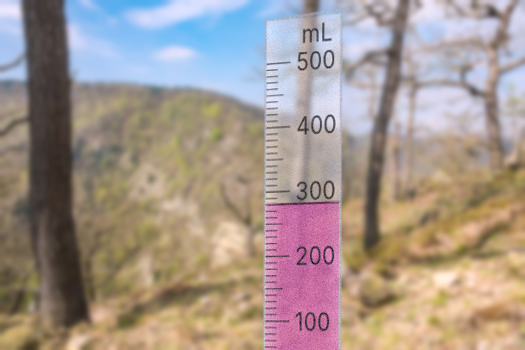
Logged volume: 280; mL
